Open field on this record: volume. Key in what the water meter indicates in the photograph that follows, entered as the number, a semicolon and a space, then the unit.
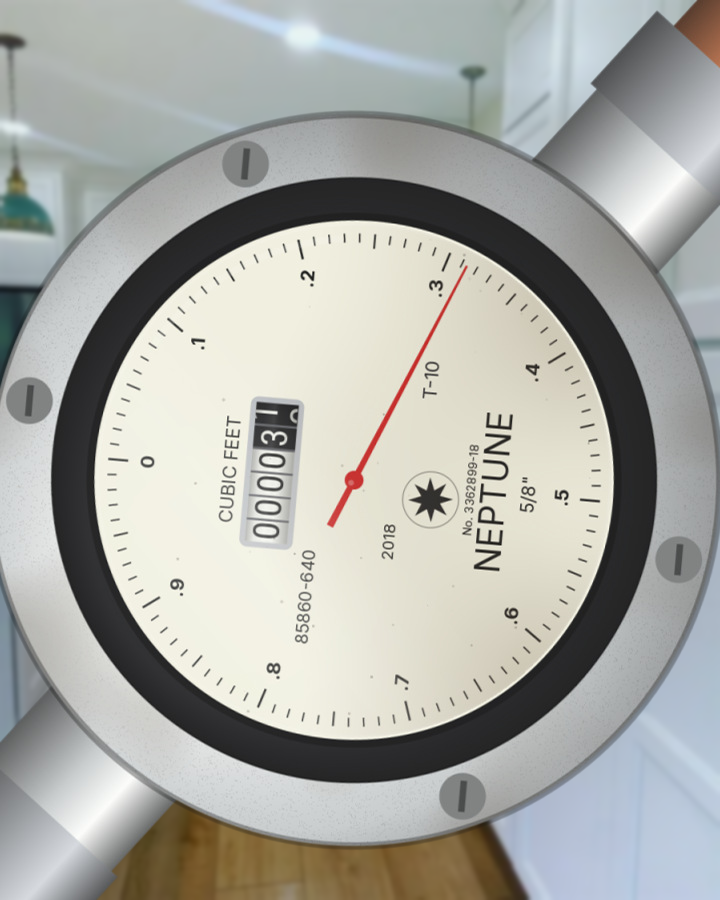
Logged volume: 31.31; ft³
